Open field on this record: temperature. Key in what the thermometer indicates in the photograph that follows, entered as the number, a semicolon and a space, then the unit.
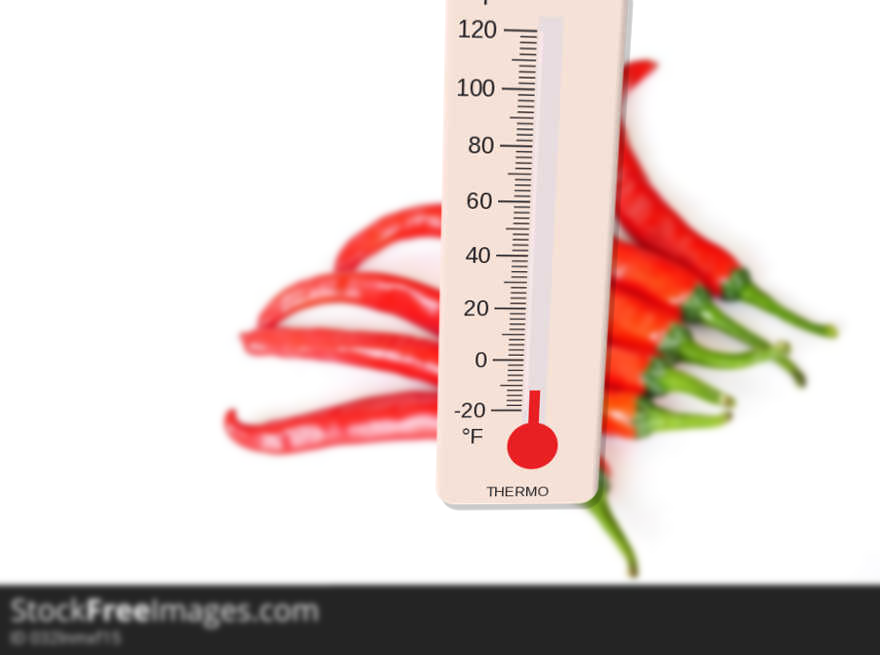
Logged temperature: -12; °F
